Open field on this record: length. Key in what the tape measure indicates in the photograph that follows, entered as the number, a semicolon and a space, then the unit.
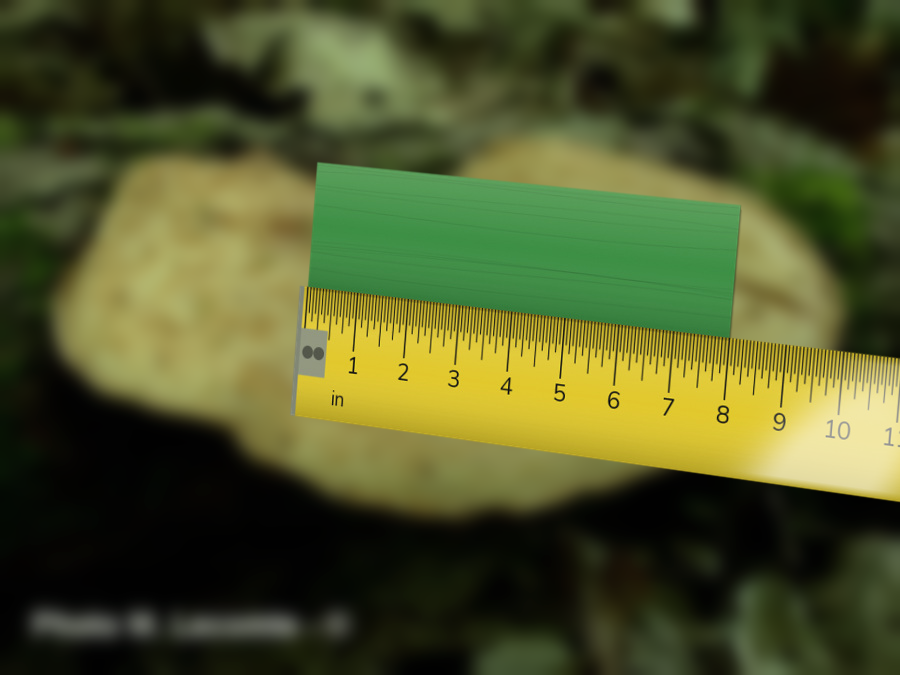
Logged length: 8; in
